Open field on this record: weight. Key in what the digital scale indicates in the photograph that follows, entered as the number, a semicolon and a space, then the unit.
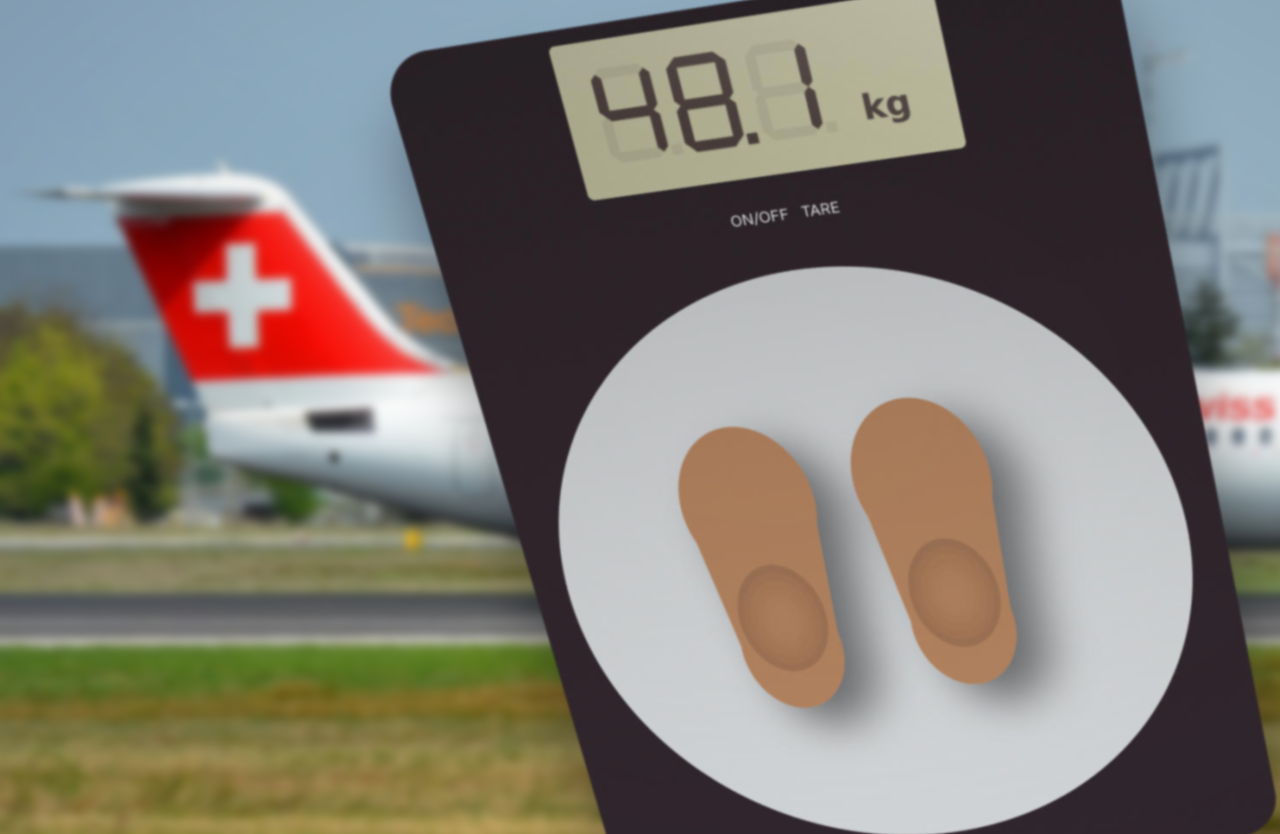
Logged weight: 48.1; kg
